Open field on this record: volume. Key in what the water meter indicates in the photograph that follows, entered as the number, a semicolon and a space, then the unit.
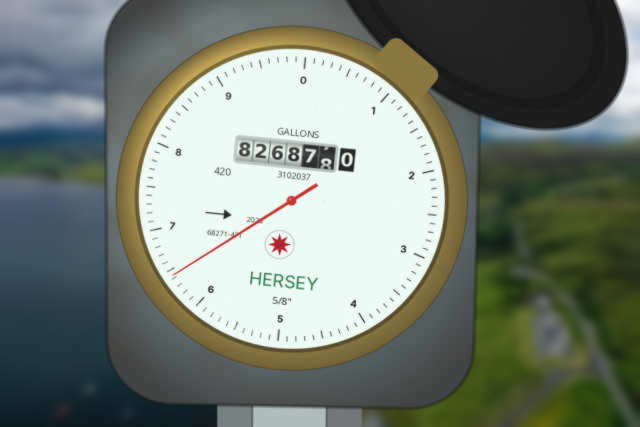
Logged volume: 8268776.4; gal
